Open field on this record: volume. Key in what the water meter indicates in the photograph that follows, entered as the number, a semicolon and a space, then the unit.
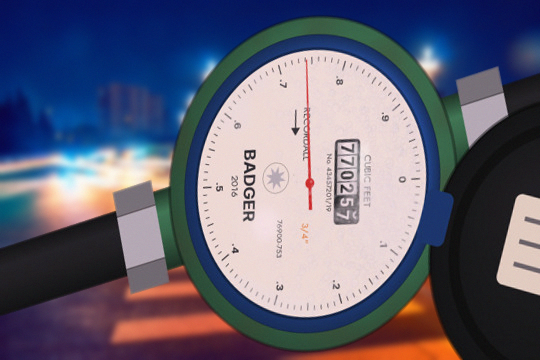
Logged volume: 770256.74; ft³
